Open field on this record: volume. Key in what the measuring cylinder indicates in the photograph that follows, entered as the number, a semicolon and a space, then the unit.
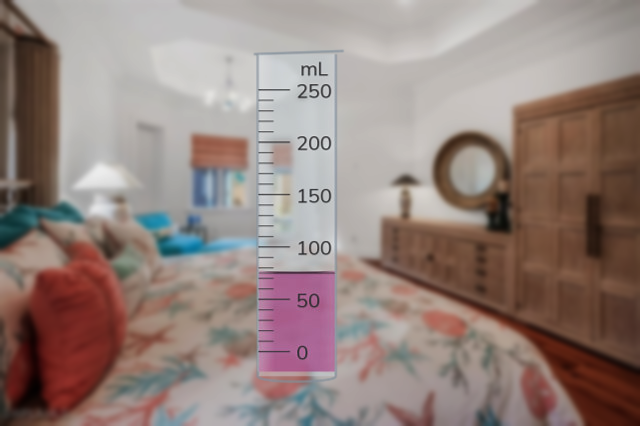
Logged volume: 75; mL
